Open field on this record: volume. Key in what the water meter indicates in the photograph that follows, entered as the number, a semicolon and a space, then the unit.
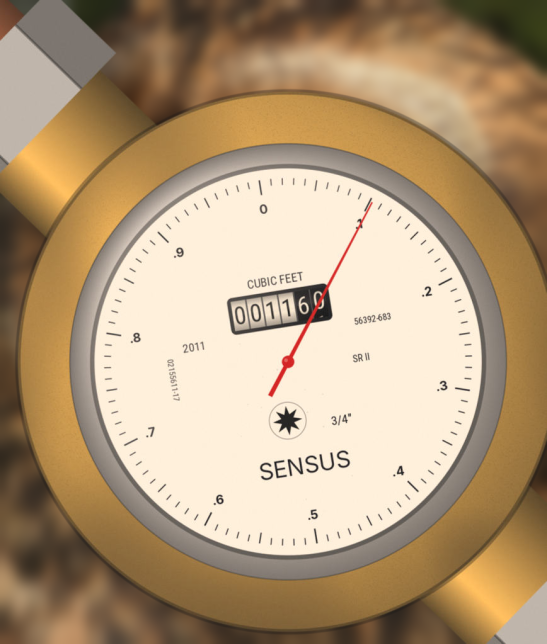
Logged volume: 1160.10; ft³
